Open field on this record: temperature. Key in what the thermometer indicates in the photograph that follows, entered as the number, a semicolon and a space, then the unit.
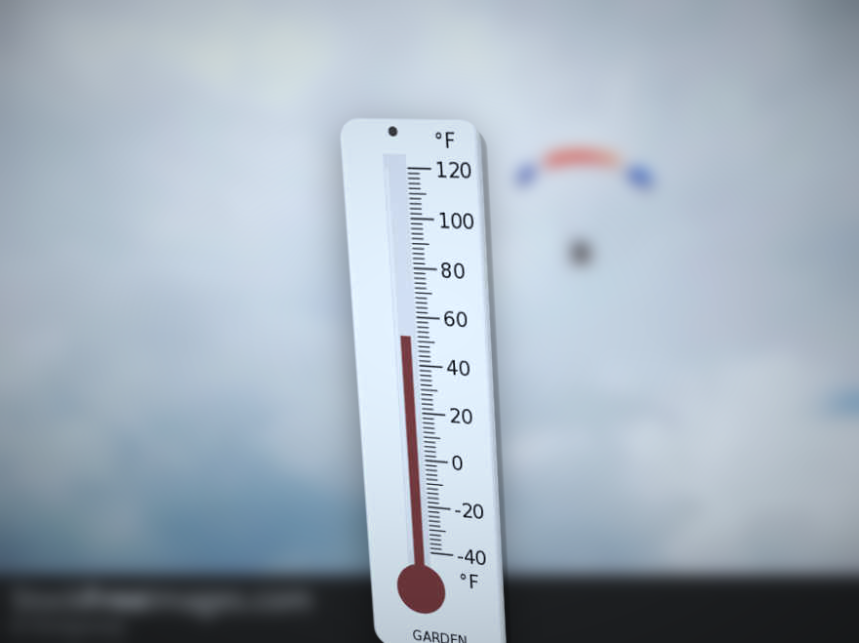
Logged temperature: 52; °F
